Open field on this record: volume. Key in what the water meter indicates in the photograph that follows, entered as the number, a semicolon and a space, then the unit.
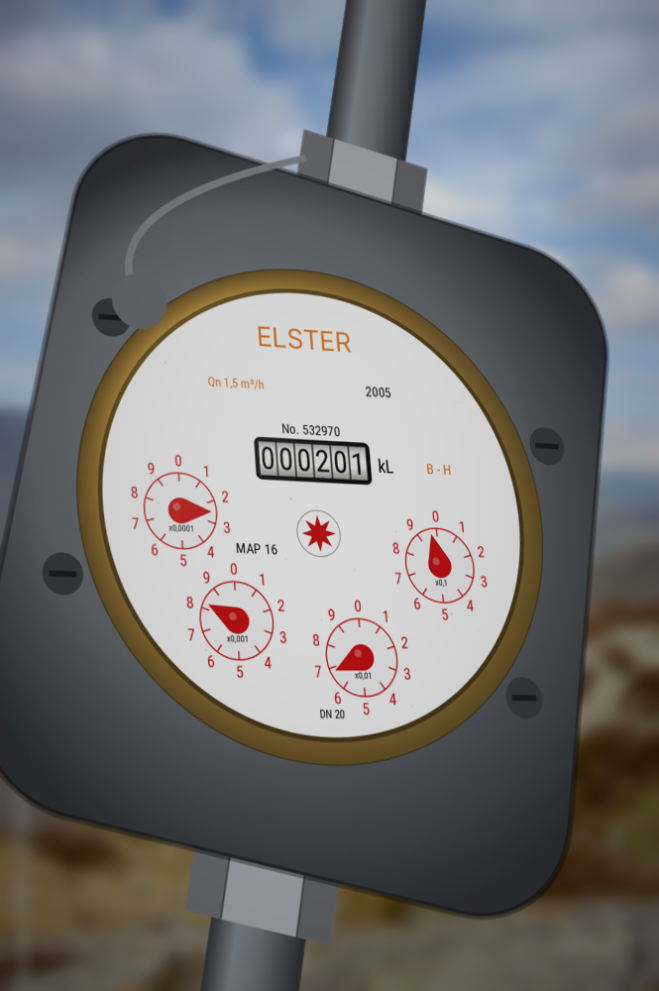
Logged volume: 200.9682; kL
